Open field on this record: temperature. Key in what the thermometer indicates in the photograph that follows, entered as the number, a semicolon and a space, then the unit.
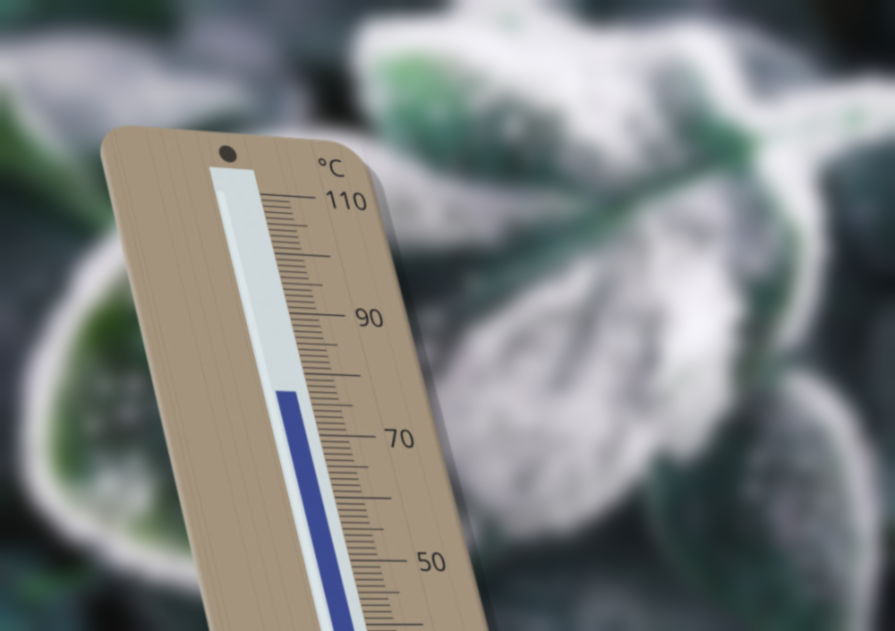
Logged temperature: 77; °C
